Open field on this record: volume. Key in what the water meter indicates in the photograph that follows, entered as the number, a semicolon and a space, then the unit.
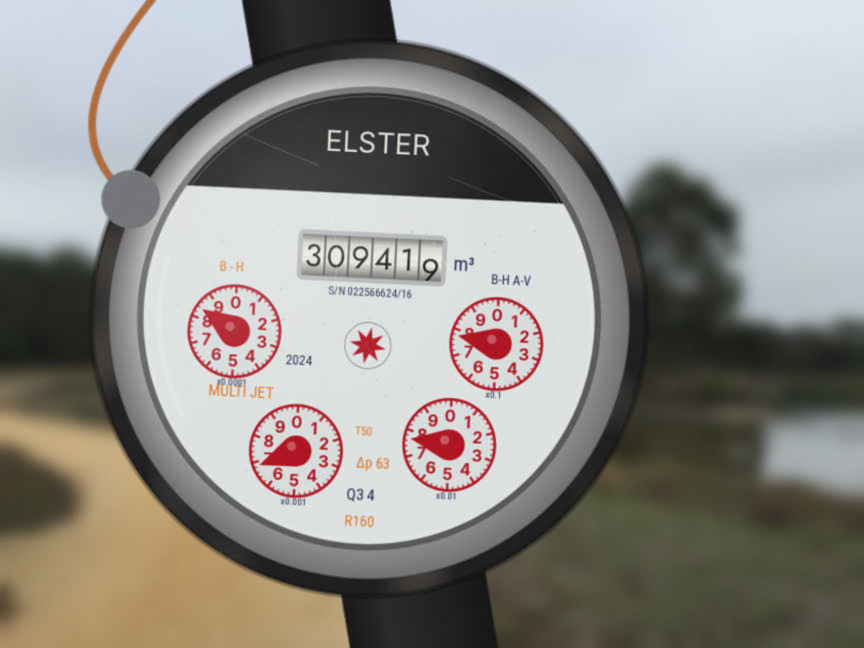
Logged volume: 309418.7768; m³
